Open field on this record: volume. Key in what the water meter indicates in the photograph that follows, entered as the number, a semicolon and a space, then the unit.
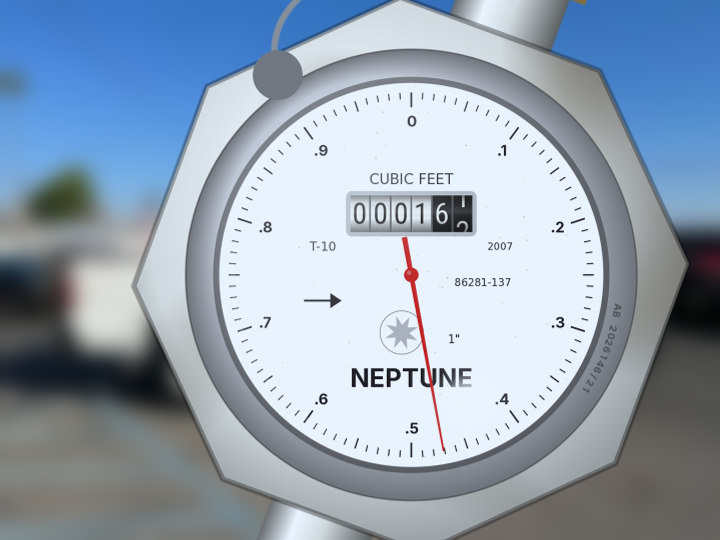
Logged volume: 161.47; ft³
